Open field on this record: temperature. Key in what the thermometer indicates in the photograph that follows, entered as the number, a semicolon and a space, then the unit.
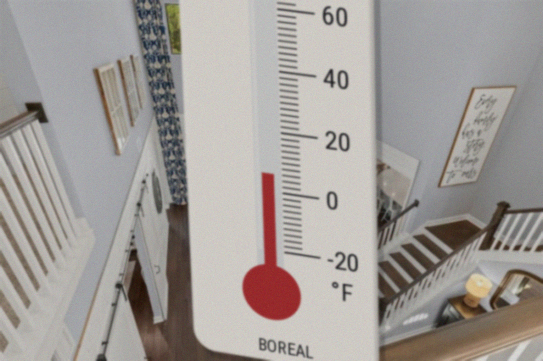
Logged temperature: 6; °F
